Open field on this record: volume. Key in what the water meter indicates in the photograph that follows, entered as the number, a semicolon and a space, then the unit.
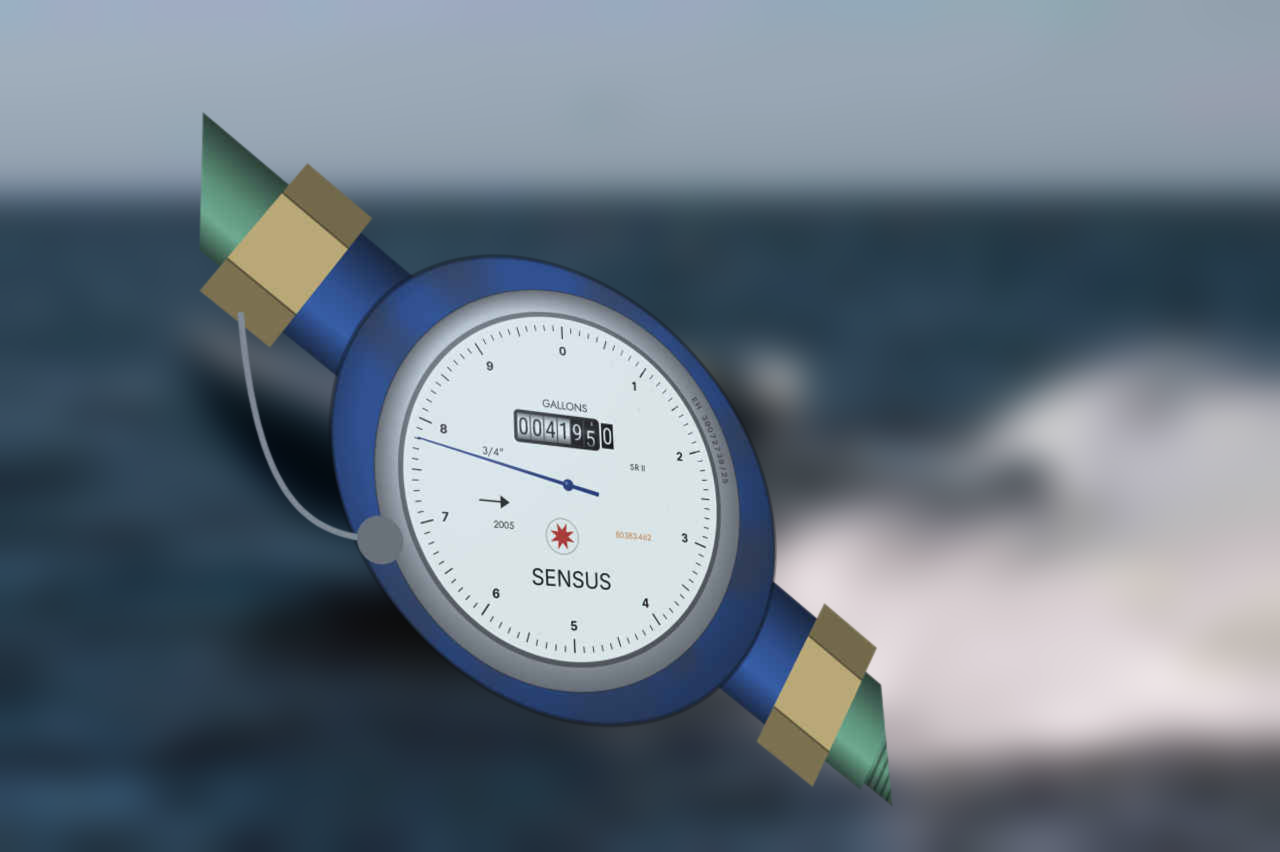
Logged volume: 41947.8; gal
